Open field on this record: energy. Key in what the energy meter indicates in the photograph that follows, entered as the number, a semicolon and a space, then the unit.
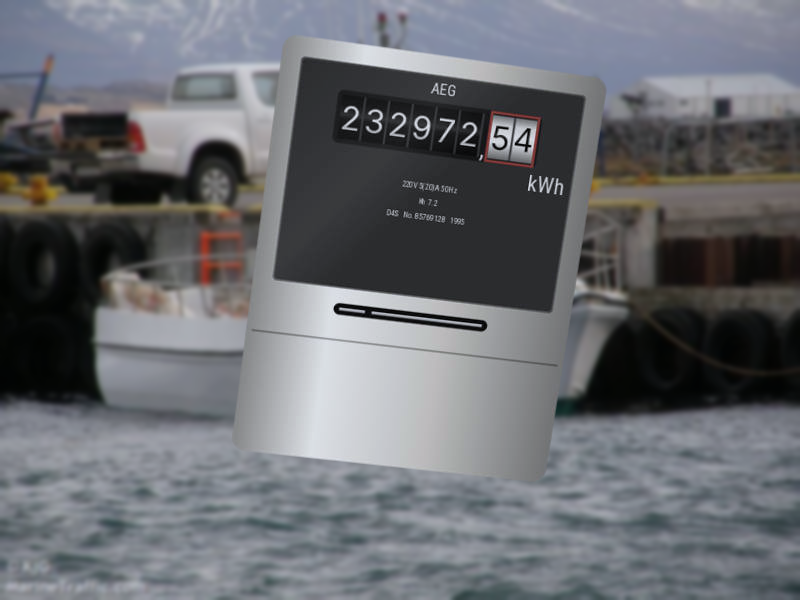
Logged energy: 232972.54; kWh
